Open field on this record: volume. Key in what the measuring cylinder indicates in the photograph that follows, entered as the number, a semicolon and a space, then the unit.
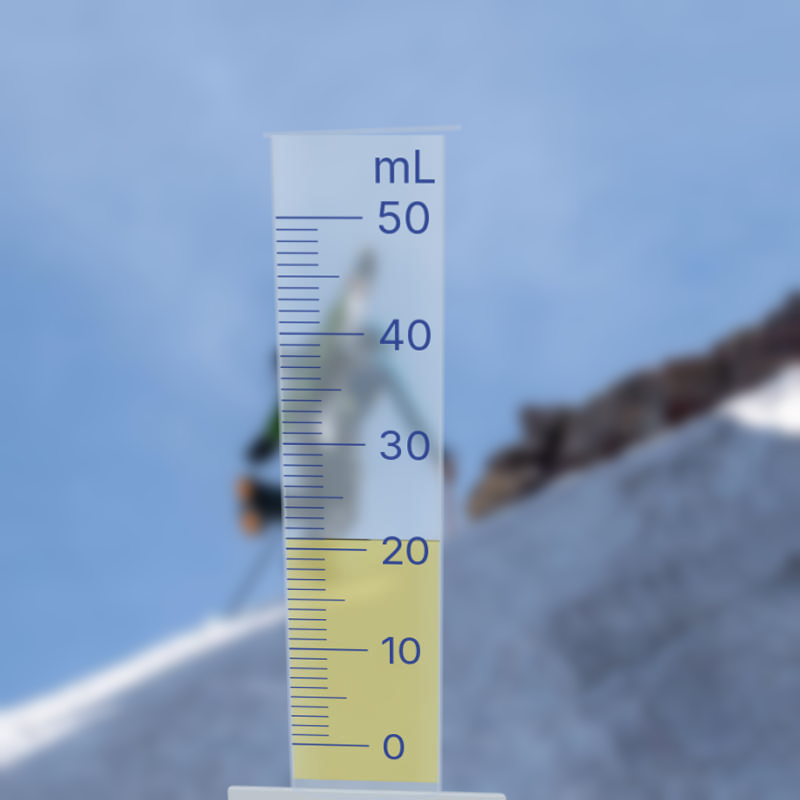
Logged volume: 21; mL
